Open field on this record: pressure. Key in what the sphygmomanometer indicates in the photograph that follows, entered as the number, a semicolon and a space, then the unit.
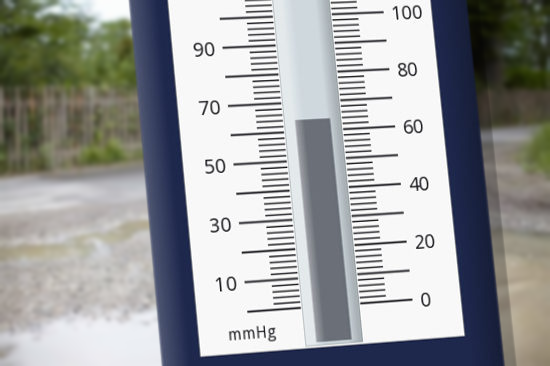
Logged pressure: 64; mmHg
